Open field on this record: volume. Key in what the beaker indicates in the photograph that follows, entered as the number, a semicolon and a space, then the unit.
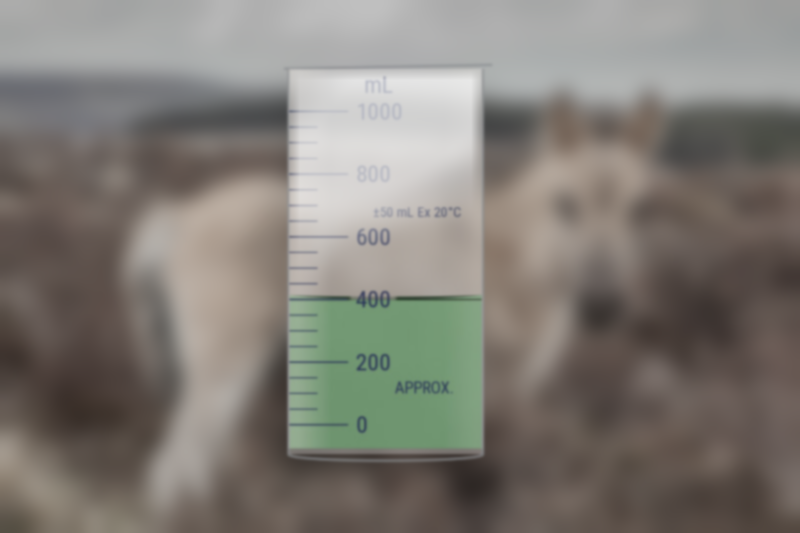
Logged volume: 400; mL
